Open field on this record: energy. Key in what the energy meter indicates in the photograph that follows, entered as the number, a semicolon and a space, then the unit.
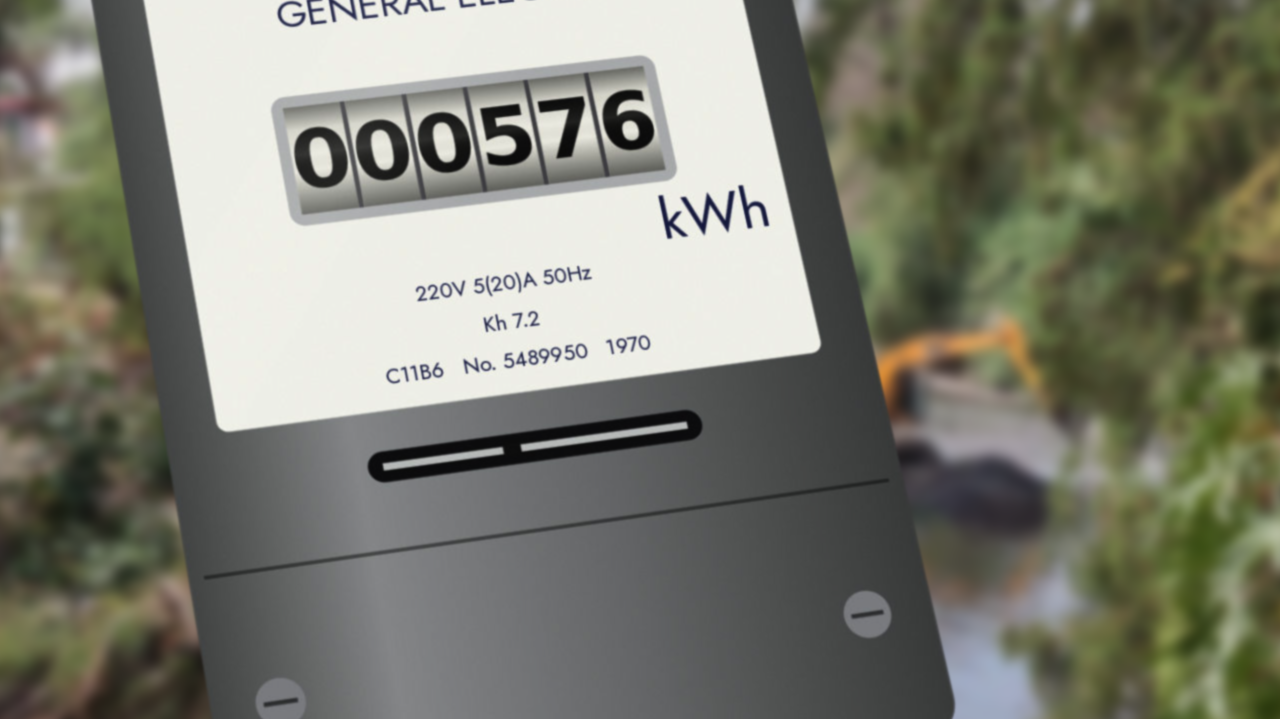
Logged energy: 576; kWh
